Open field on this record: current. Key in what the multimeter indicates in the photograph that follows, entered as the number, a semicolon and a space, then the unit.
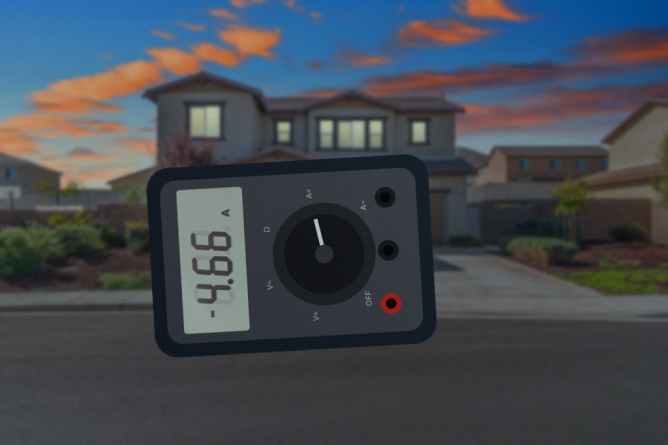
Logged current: -4.66; A
